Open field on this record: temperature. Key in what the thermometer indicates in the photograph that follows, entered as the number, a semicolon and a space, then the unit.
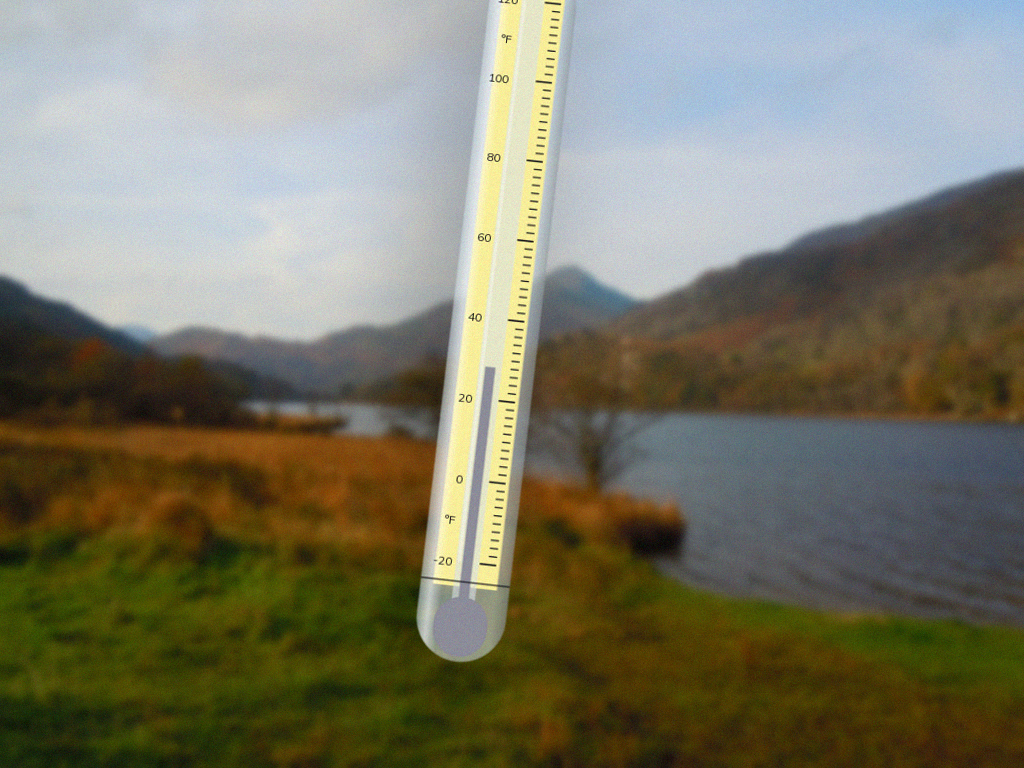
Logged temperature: 28; °F
